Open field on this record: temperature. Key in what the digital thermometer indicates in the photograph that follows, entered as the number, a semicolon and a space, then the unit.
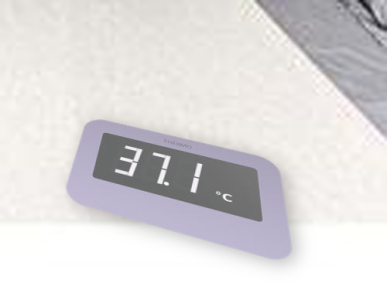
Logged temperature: 37.1; °C
